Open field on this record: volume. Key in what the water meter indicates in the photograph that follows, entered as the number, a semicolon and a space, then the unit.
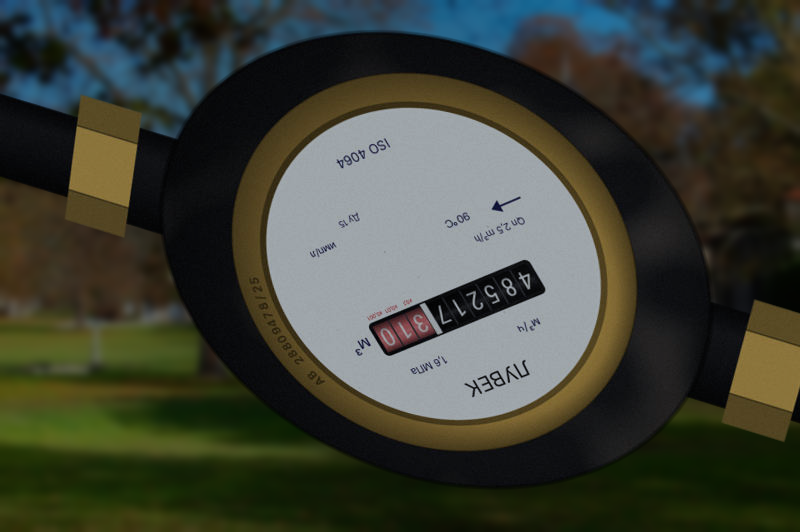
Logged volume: 485217.310; m³
